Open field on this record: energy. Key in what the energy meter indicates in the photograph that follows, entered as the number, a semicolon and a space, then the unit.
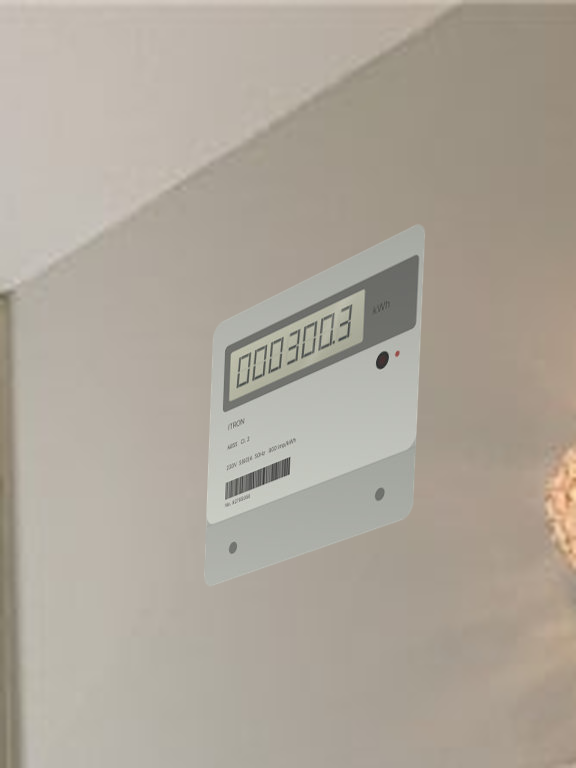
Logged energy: 300.3; kWh
